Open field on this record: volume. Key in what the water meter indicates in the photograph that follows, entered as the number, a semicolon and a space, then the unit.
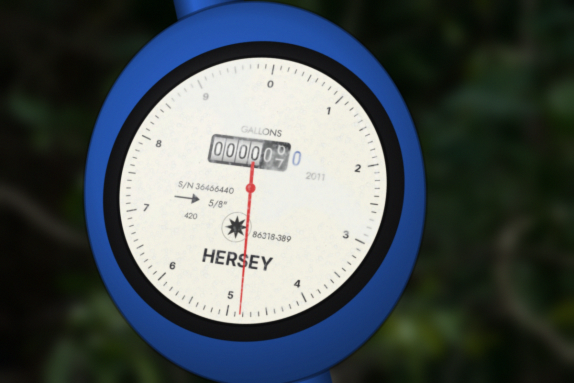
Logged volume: 64.8; gal
